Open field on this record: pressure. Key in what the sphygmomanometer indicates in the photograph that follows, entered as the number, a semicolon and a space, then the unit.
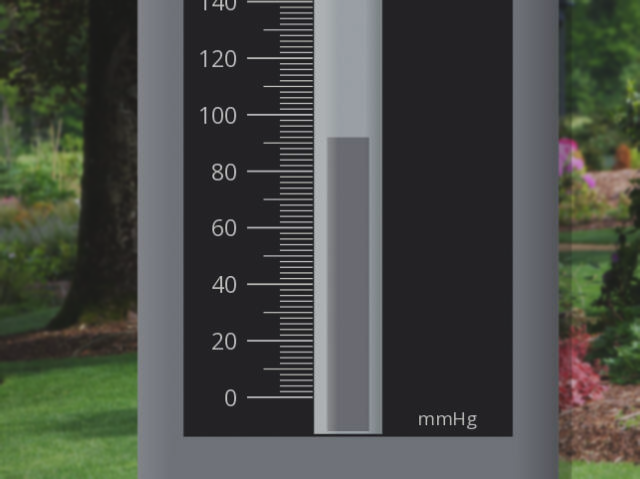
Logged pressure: 92; mmHg
